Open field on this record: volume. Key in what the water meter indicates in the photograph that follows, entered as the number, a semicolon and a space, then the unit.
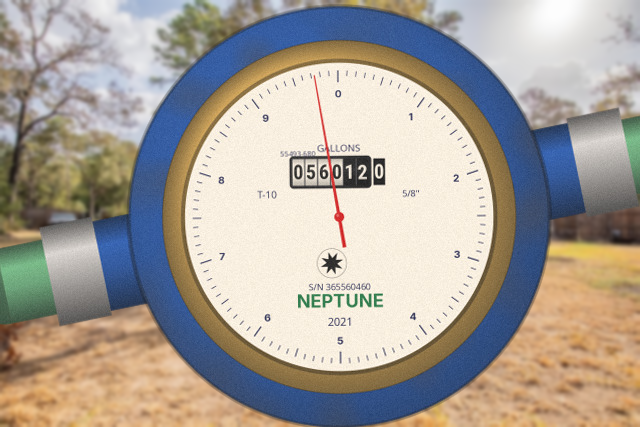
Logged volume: 560119.7; gal
